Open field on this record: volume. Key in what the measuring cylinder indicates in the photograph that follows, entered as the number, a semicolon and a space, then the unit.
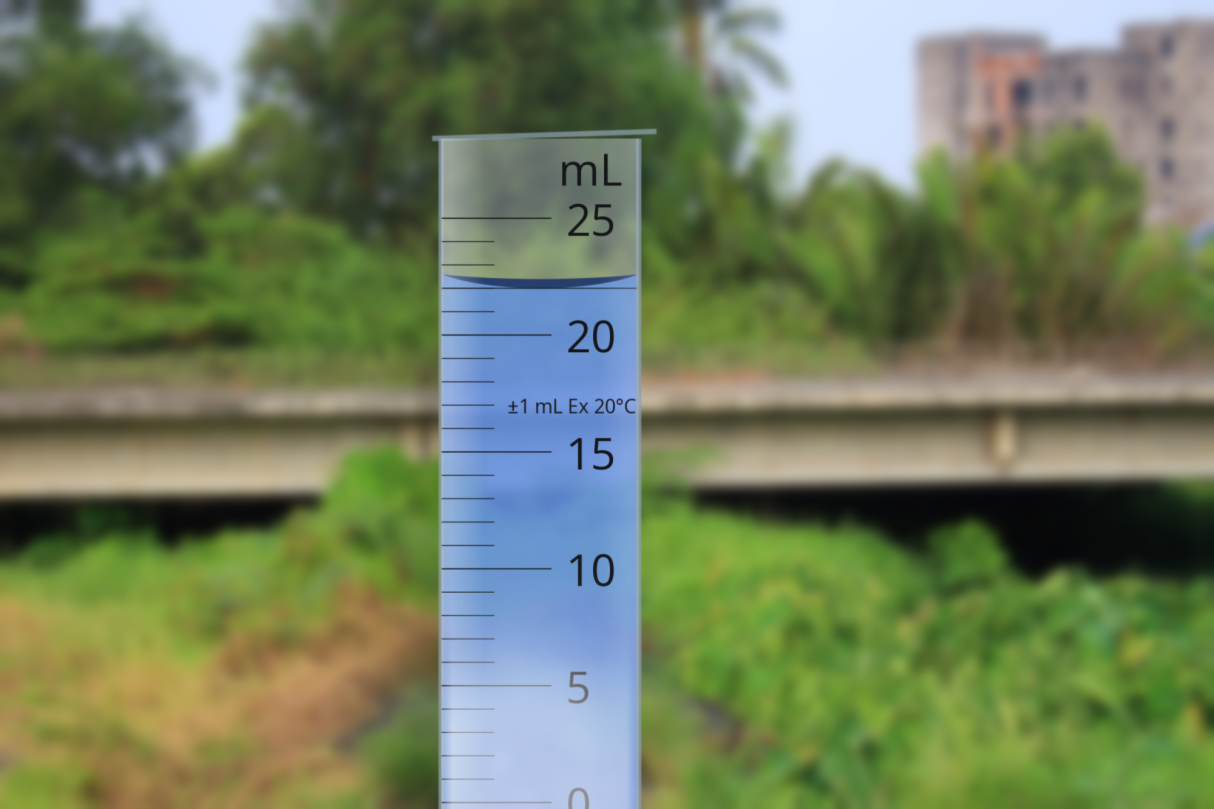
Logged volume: 22; mL
